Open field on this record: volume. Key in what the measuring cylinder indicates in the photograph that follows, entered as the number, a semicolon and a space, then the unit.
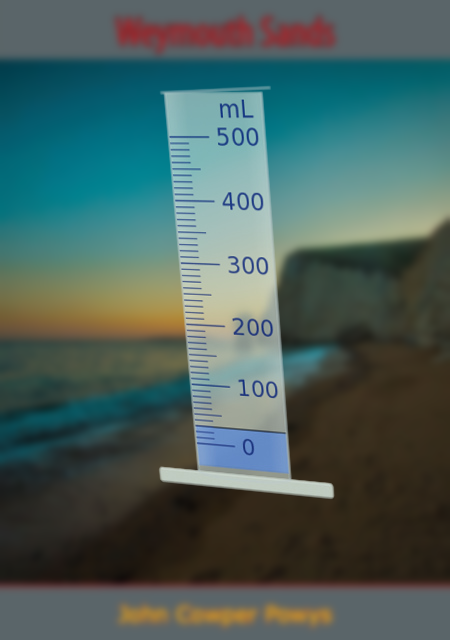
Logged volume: 30; mL
